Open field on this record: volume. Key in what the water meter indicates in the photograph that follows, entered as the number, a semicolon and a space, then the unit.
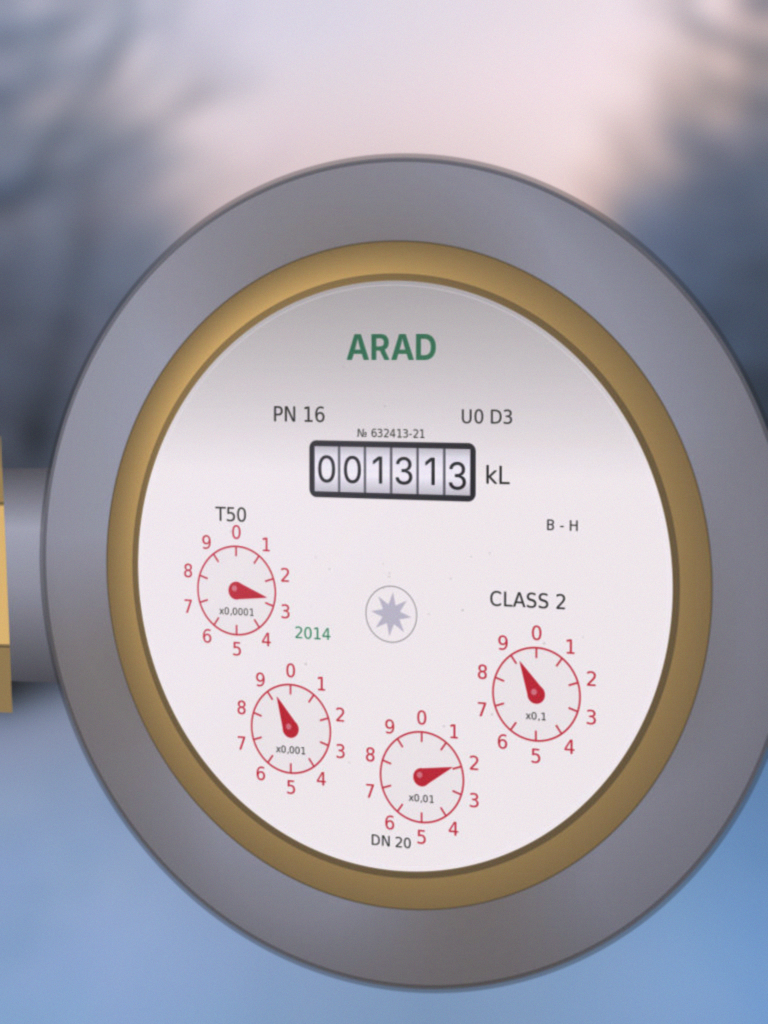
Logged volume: 1312.9192; kL
